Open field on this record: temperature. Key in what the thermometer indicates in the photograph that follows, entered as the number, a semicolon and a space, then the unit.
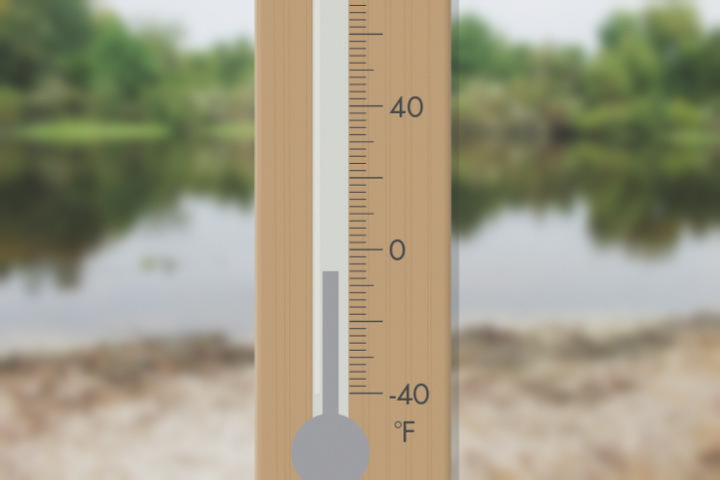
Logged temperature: -6; °F
